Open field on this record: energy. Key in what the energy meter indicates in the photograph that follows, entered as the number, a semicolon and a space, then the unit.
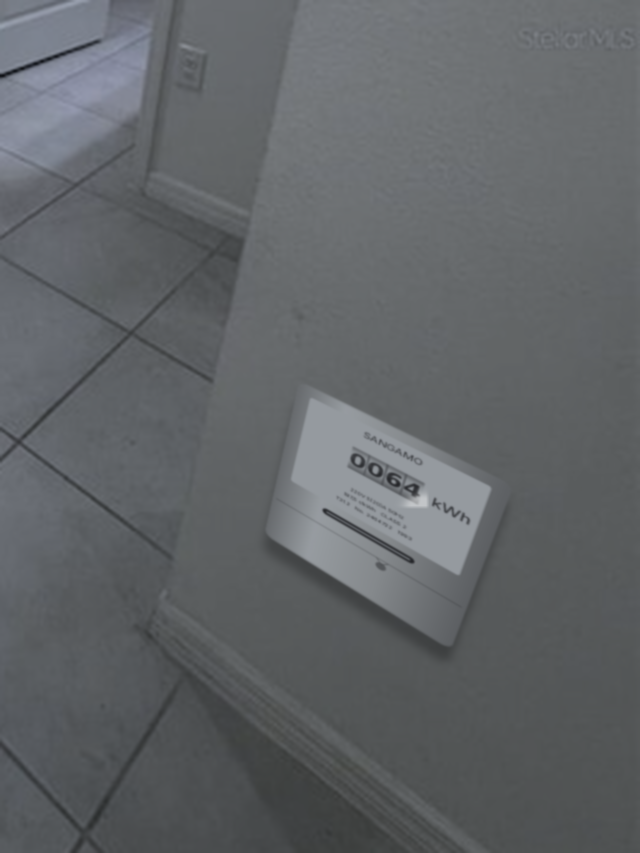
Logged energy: 64; kWh
